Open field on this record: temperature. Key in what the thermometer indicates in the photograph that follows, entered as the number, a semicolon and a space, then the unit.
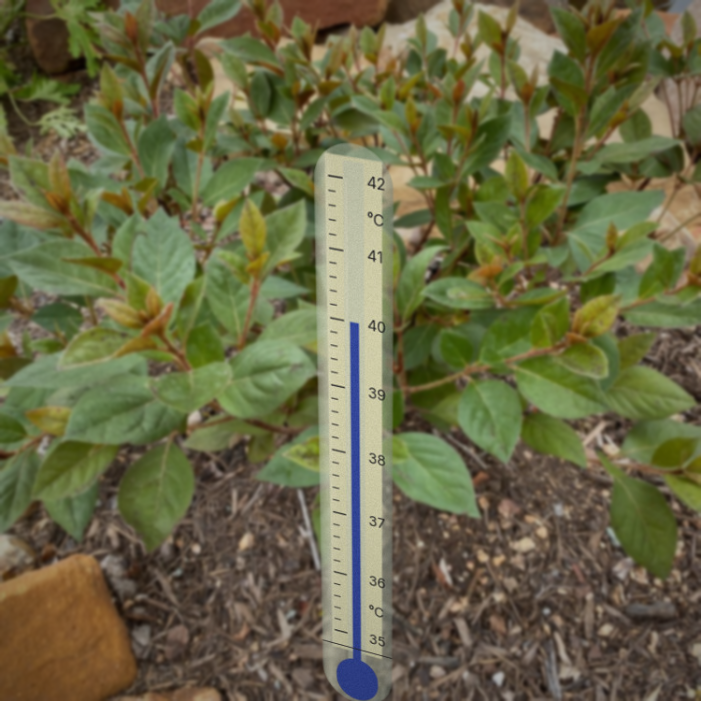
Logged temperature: 40; °C
